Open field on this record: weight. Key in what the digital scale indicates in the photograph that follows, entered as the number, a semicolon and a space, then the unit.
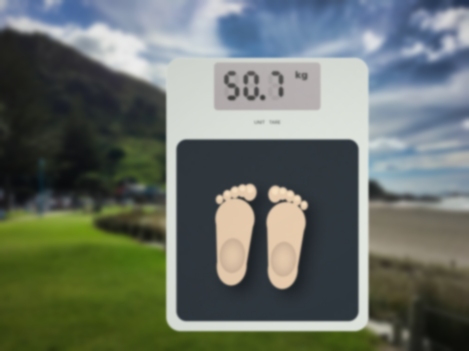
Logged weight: 50.7; kg
